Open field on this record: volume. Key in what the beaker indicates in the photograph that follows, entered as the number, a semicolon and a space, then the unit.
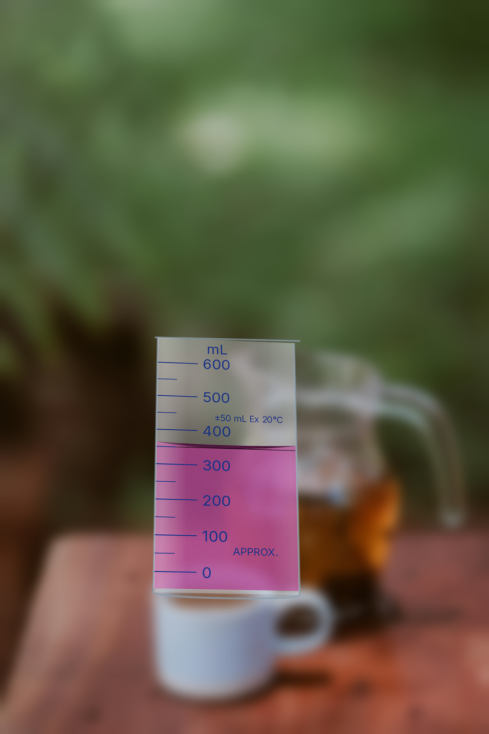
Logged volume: 350; mL
